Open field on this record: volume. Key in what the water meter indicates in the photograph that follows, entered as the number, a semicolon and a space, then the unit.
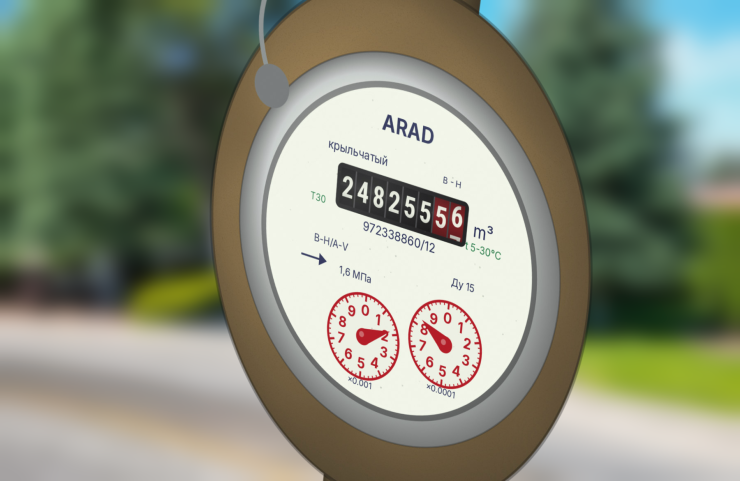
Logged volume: 248255.5618; m³
